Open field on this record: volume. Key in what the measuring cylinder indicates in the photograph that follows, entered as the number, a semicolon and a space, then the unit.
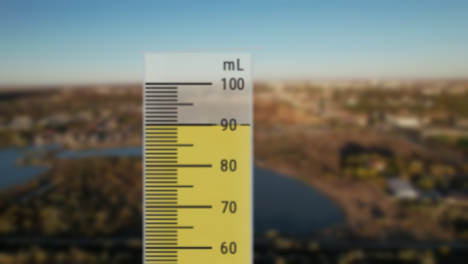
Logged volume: 90; mL
